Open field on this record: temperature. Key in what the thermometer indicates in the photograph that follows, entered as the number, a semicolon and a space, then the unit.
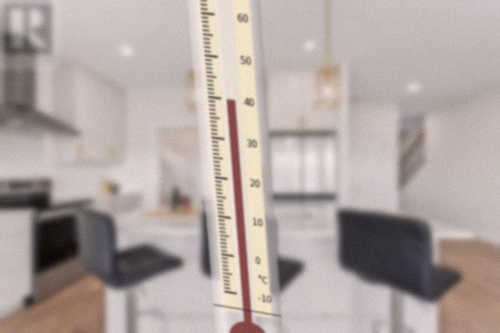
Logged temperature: 40; °C
